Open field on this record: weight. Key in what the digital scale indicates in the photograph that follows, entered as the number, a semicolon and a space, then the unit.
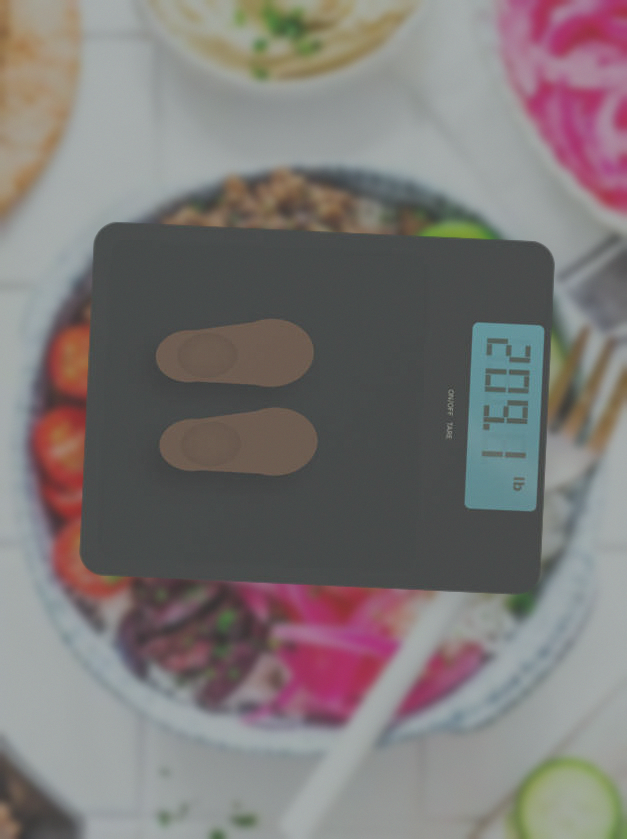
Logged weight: 209.1; lb
